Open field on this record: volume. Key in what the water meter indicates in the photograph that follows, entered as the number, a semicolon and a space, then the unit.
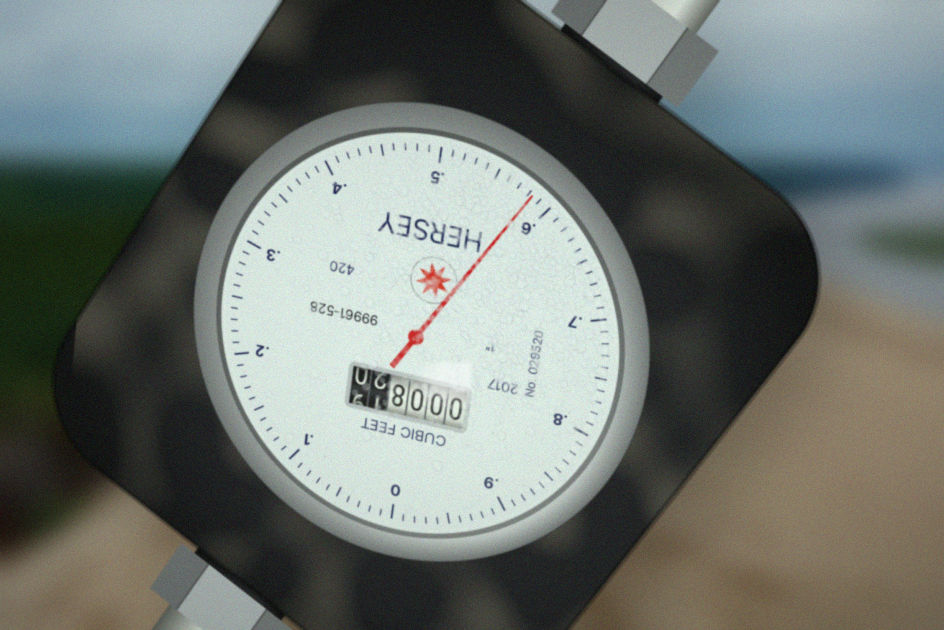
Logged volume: 819.58; ft³
